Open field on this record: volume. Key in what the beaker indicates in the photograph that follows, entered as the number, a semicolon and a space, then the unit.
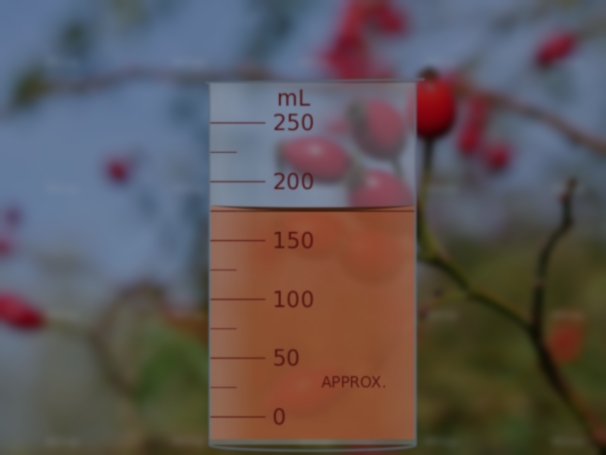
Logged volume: 175; mL
